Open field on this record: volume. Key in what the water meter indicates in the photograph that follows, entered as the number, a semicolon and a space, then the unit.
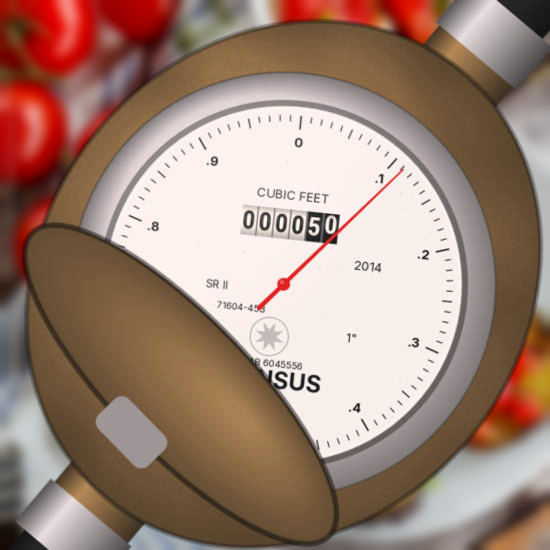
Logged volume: 50.11; ft³
